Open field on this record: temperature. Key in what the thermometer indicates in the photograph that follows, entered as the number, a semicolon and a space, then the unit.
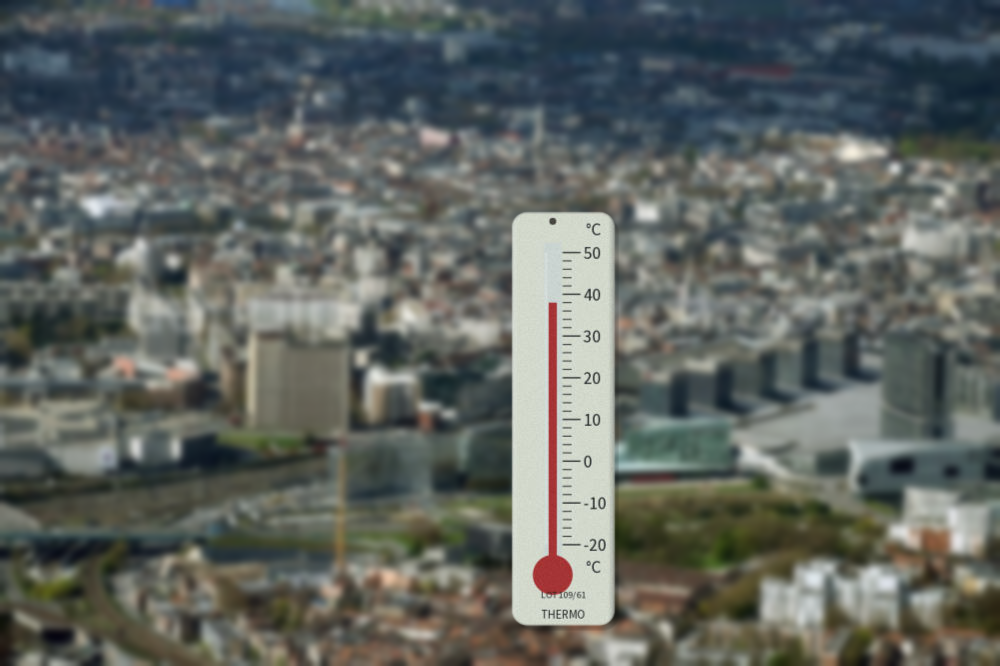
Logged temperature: 38; °C
